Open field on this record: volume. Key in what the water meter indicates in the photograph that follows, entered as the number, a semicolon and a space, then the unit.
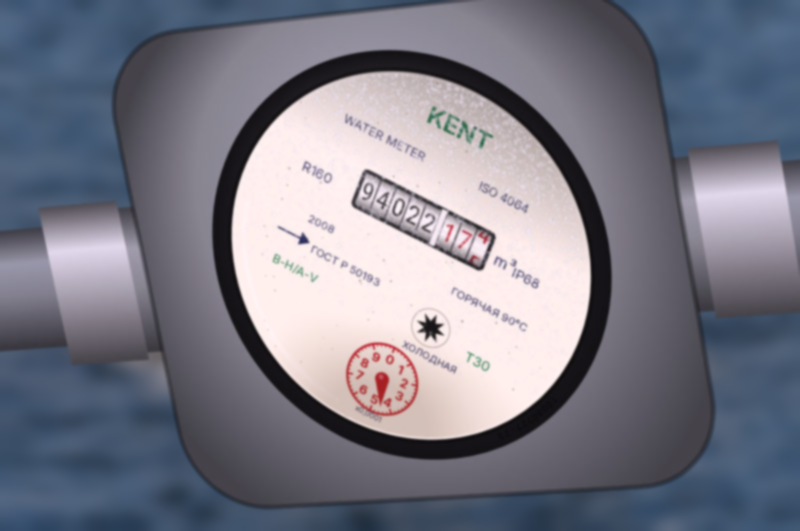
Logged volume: 94022.1744; m³
